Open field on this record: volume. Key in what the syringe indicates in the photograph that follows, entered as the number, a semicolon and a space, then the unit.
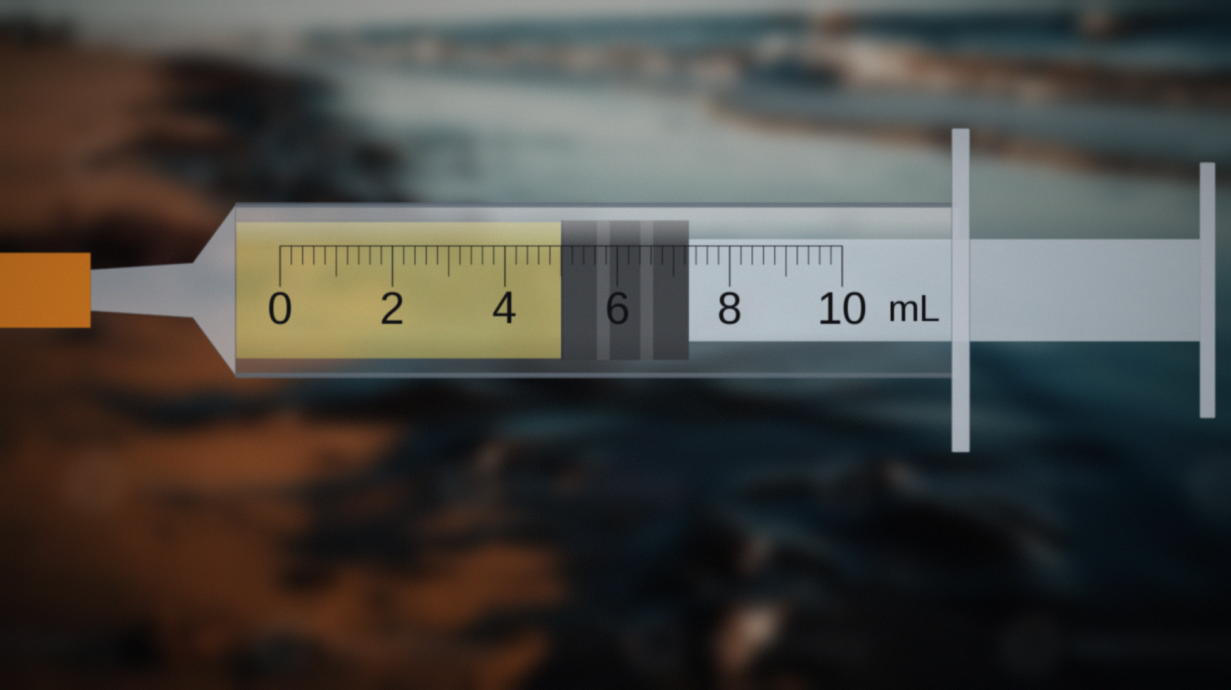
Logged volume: 5; mL
